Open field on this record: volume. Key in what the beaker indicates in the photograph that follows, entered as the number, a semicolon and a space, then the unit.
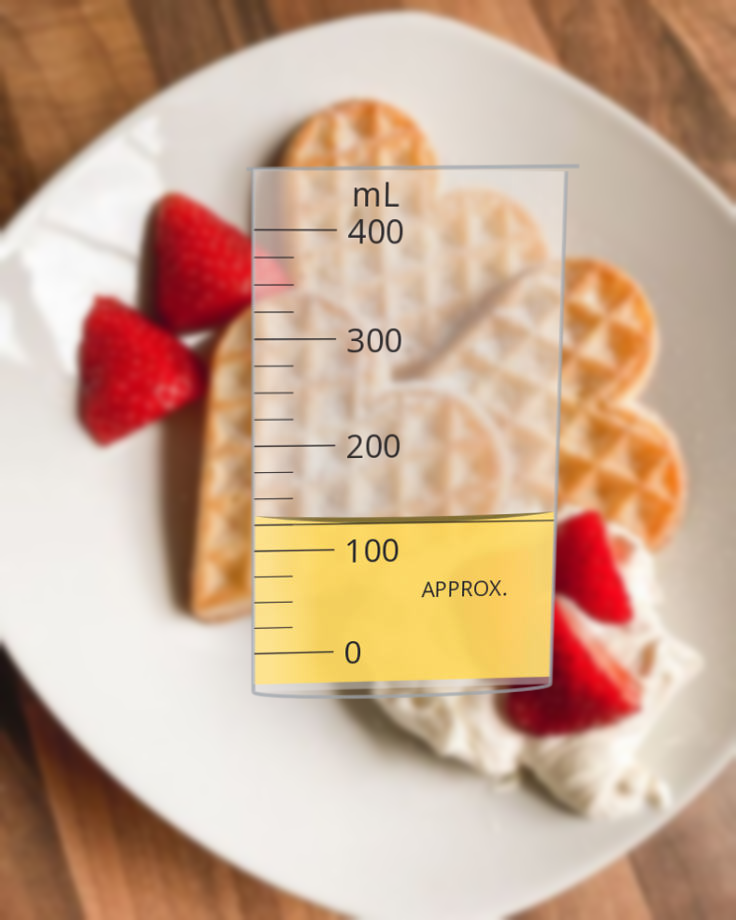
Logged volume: 125; mL
